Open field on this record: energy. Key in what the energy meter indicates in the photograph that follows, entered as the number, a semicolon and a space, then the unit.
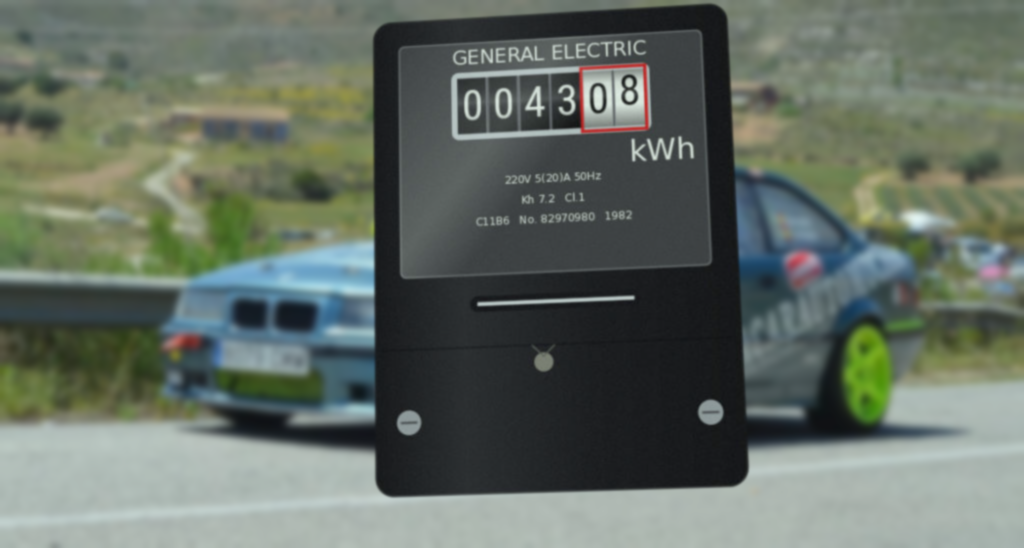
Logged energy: 43.08; kWh
